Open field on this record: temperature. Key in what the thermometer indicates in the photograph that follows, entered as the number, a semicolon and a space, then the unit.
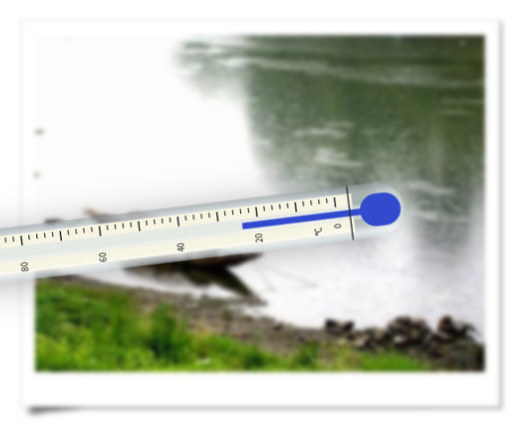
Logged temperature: 24; °C
